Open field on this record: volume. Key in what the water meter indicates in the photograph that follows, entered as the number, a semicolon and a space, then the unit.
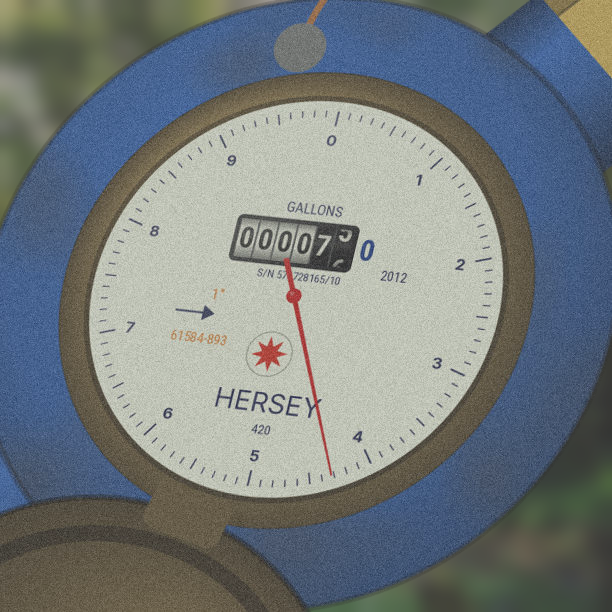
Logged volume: 754.3; gal
